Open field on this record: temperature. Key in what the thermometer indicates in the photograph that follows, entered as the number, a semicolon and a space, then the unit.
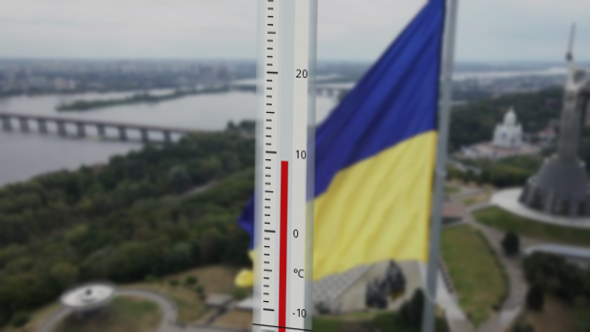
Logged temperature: 9; °C
